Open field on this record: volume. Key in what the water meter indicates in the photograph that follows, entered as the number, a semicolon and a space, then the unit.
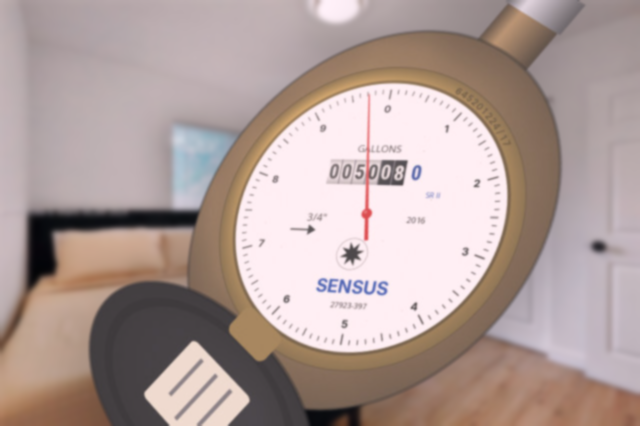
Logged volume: 50079.7; gal
